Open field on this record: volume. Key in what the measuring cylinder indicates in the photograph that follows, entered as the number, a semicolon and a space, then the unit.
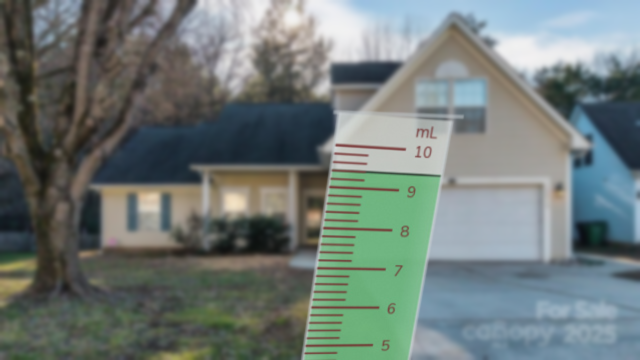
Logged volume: 9.4; mL
